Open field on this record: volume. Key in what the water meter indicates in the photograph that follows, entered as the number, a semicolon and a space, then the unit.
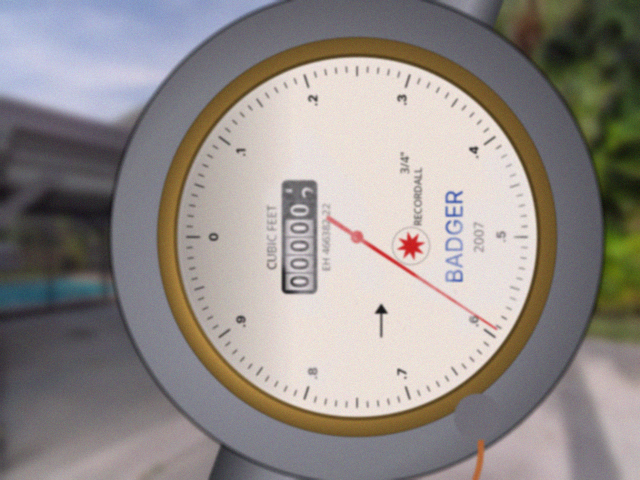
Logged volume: 1.59; ft³
